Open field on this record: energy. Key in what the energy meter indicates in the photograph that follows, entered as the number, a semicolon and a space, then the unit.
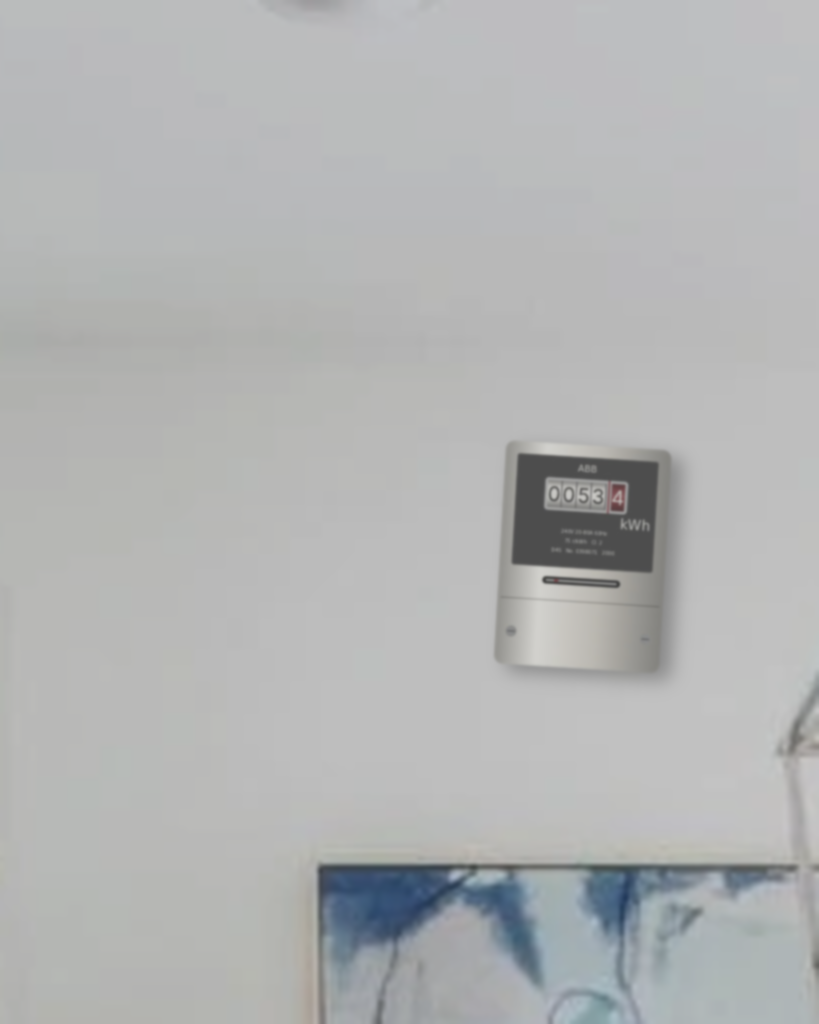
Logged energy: 53.4; kWh
